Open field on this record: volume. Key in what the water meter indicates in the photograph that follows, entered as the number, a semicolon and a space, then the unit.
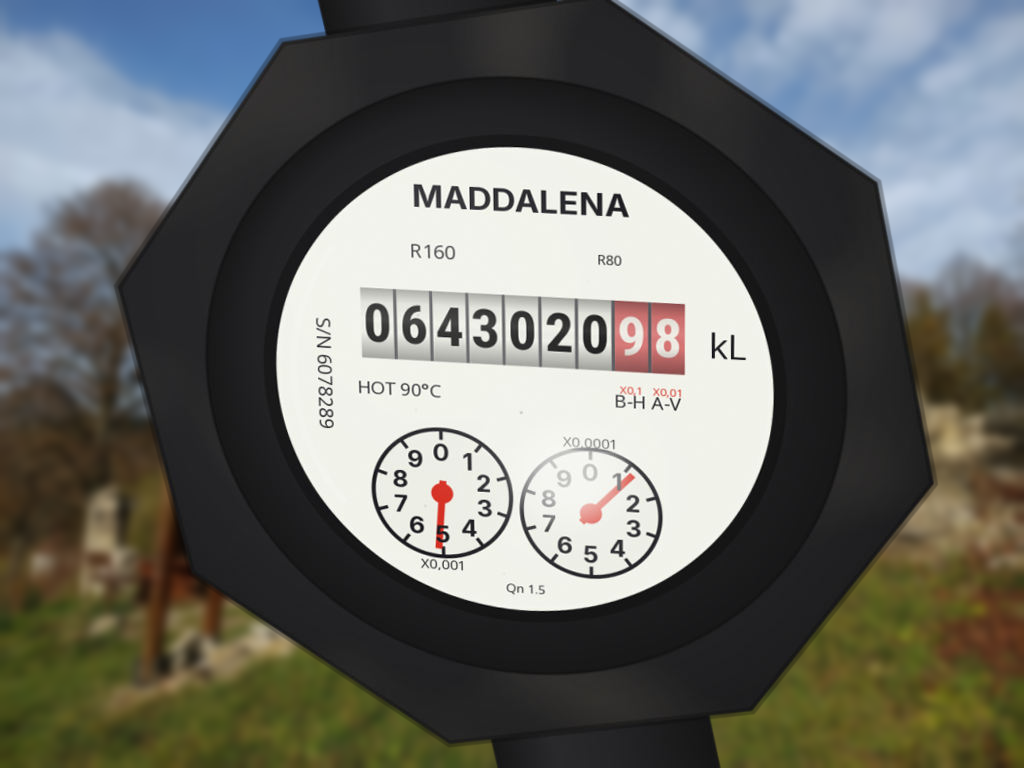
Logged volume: 643020.9851; kL
